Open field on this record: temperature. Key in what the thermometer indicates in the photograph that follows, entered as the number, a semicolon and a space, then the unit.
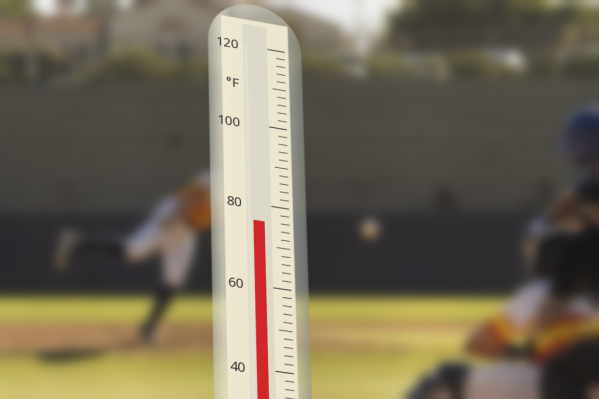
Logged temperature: 76; °F
